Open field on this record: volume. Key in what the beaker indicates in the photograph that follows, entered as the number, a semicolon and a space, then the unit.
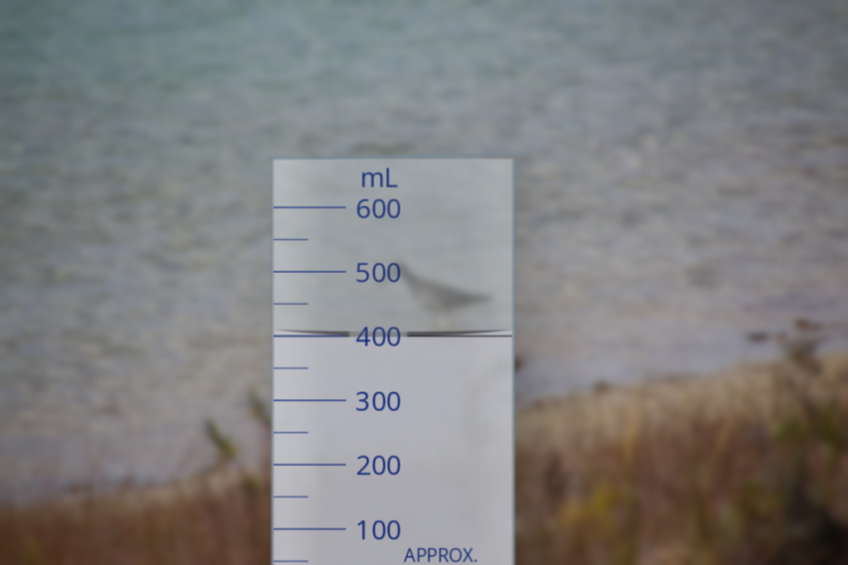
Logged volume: 400; mL
